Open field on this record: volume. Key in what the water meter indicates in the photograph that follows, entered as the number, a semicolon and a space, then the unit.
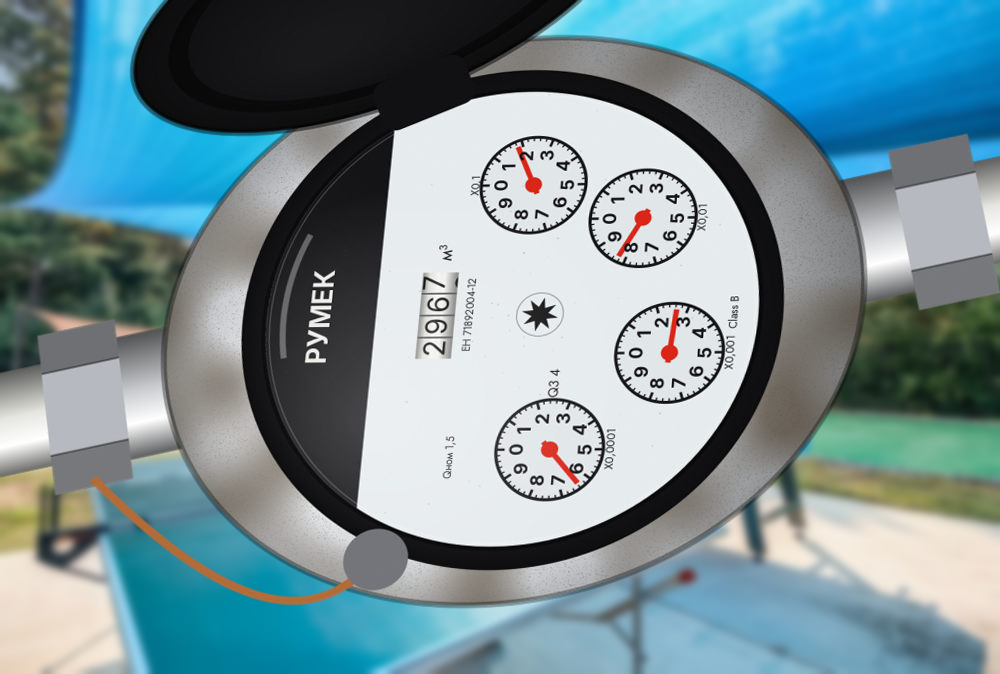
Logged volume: 2967.1826; m³
